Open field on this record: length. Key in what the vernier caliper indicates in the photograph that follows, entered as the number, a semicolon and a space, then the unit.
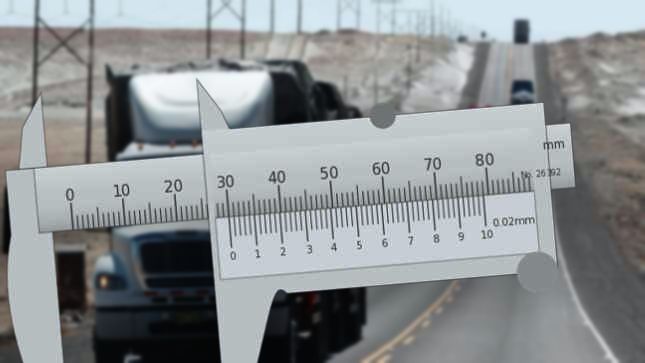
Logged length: 30.0; mm
